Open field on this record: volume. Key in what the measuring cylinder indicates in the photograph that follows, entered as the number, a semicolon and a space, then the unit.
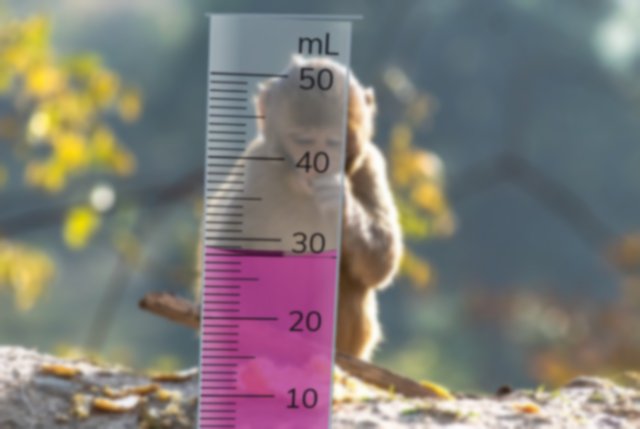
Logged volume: 28; mL
